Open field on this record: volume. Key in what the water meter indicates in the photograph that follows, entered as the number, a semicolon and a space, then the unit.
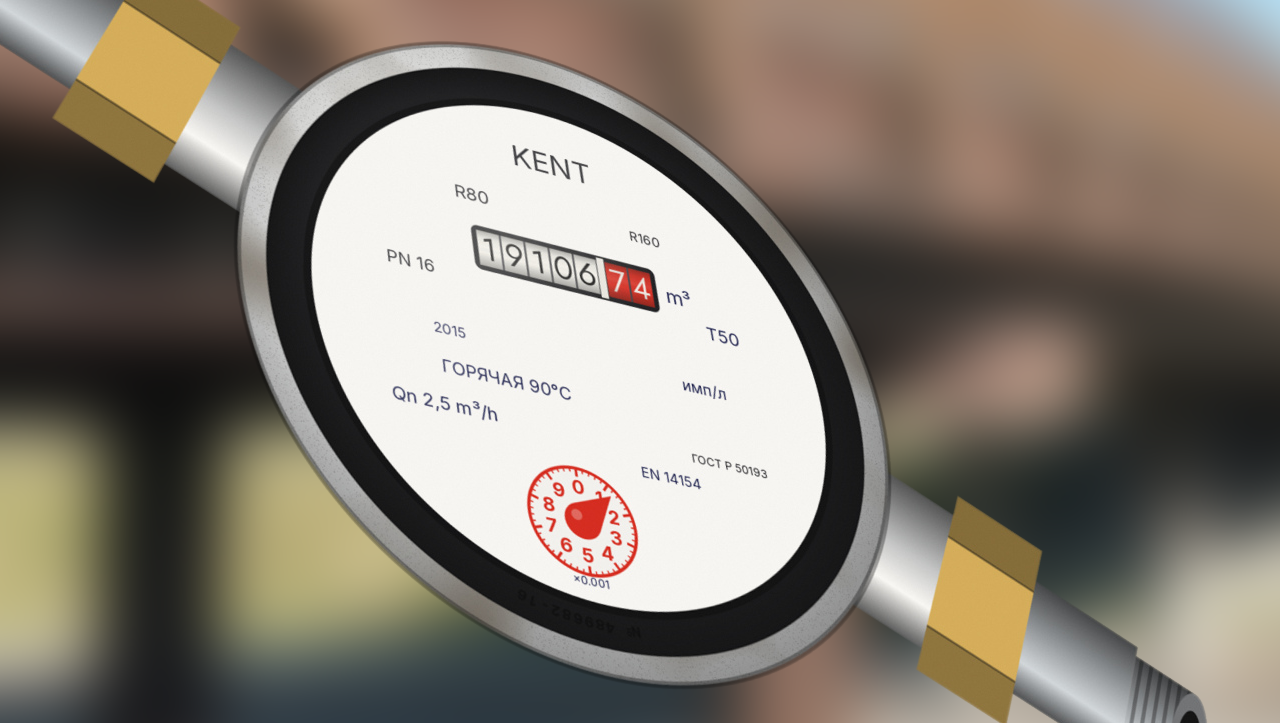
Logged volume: 19106.741; m³
